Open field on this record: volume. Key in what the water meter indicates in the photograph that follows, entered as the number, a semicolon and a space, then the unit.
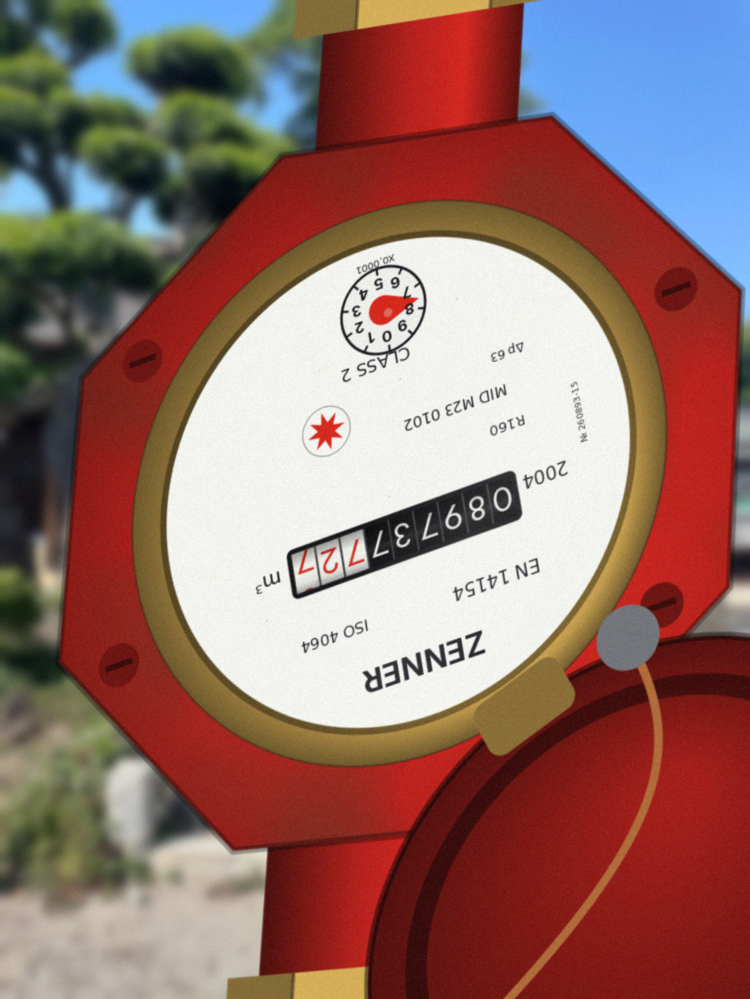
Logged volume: 89737.7267; m³
